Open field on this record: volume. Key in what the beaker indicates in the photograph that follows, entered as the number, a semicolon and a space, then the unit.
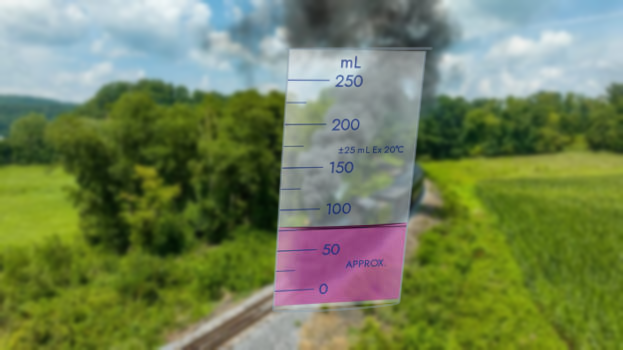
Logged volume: 75; mL
